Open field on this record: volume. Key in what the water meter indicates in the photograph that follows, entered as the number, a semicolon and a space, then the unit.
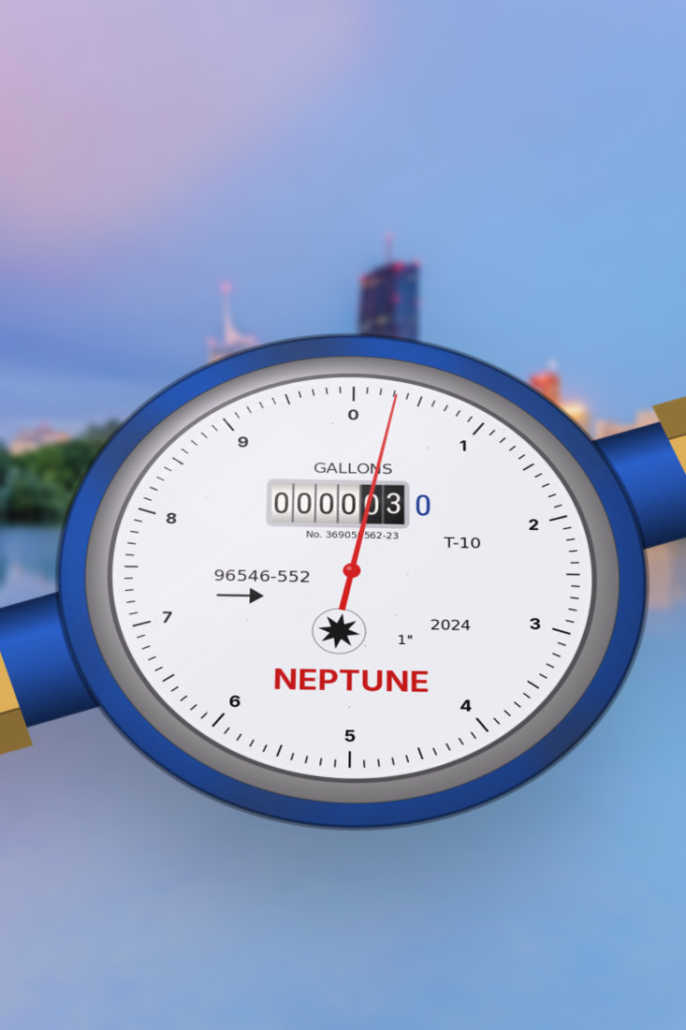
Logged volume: 30.3; gal
